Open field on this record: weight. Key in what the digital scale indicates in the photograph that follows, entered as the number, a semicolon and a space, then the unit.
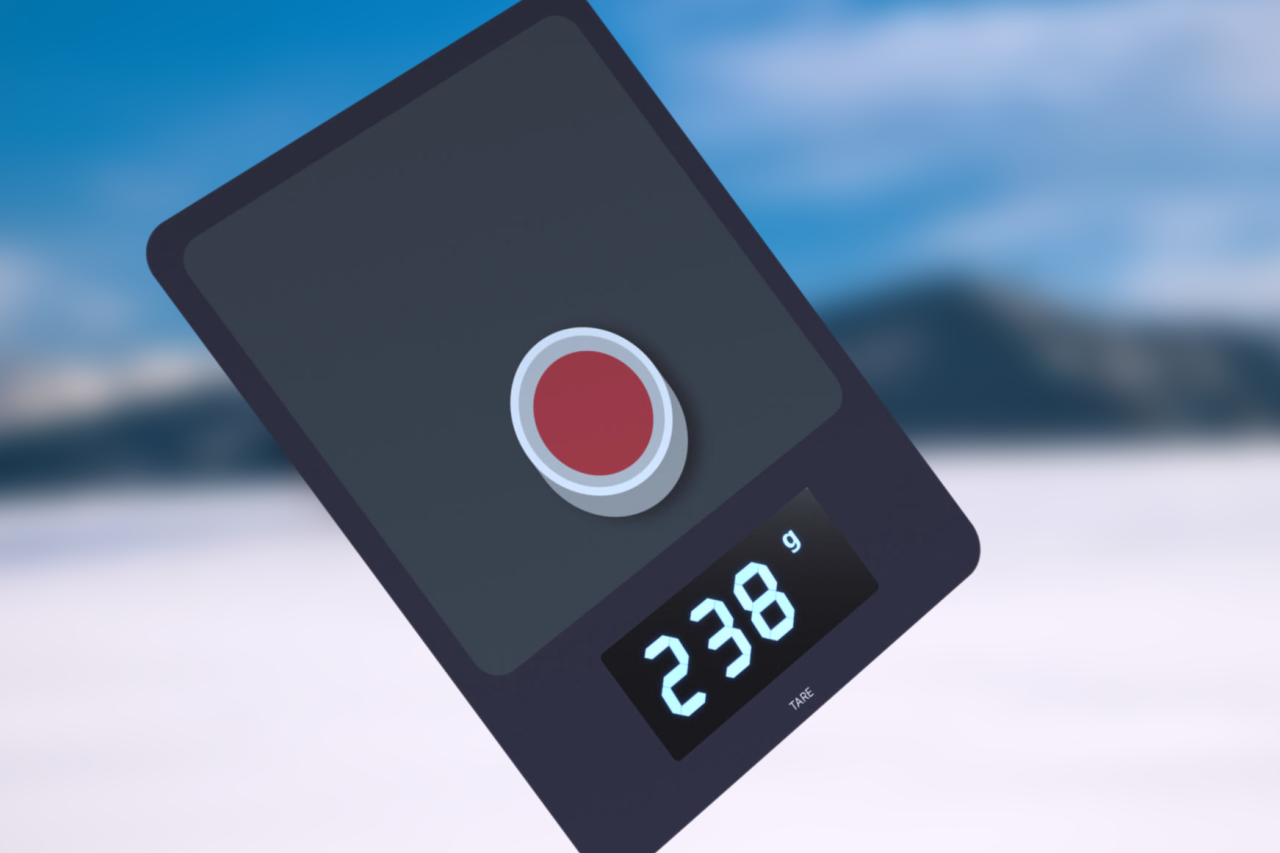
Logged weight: 238; g
